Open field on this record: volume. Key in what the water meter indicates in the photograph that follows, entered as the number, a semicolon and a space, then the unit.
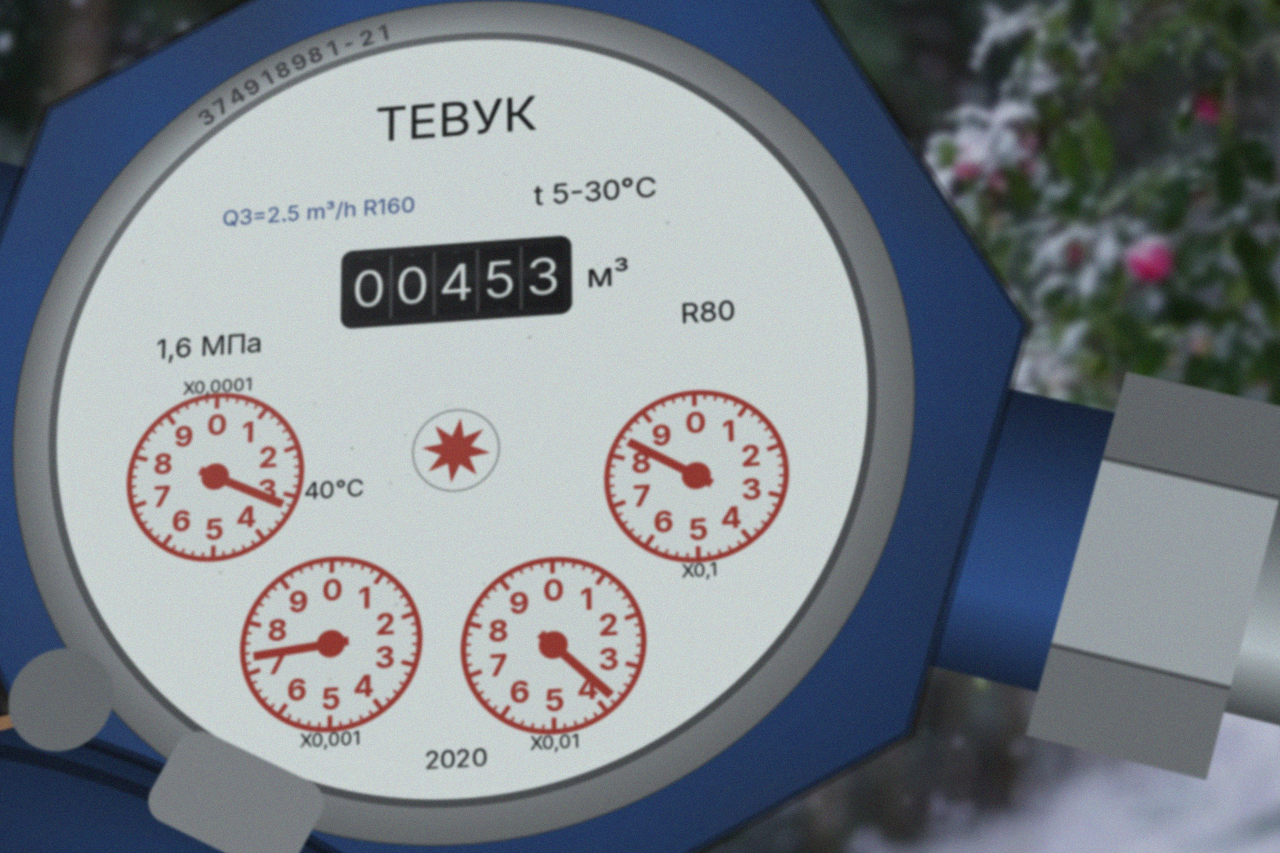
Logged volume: 453.8373; m³
